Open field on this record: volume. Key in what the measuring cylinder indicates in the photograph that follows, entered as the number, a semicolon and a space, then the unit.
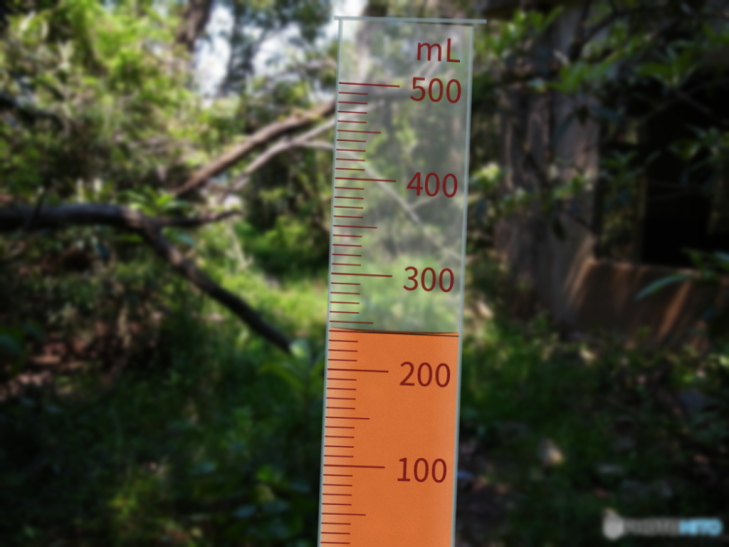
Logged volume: 240; mL
